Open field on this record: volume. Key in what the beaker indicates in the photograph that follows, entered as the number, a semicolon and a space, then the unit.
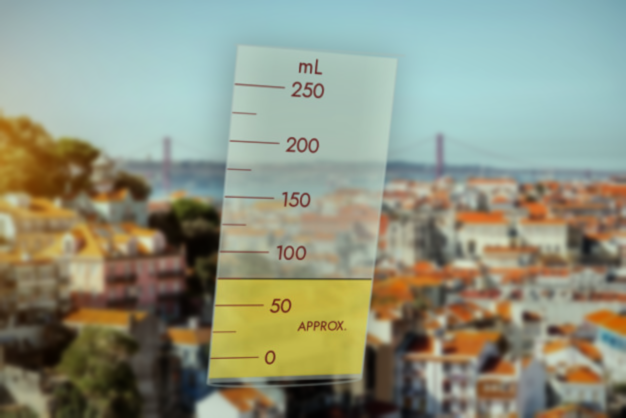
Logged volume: 75; mL
